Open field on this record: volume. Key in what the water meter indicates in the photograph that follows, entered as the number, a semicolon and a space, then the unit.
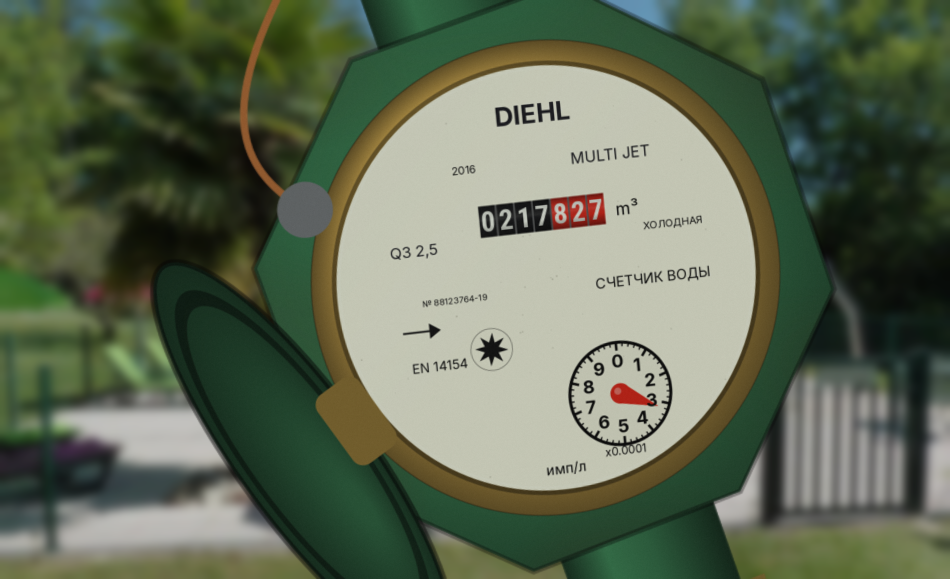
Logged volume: 217.8273; m³
